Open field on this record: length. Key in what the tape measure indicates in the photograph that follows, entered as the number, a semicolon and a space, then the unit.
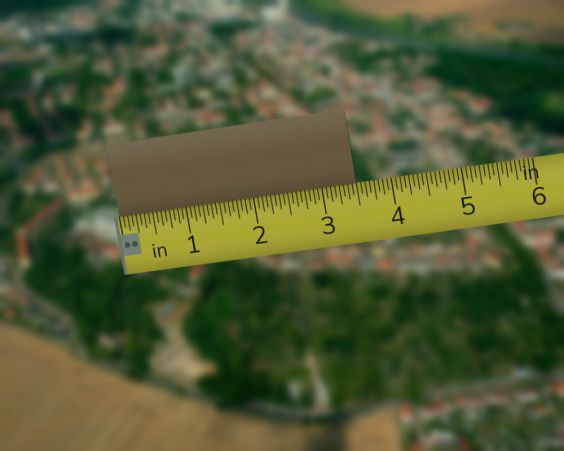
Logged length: 3.5; in
